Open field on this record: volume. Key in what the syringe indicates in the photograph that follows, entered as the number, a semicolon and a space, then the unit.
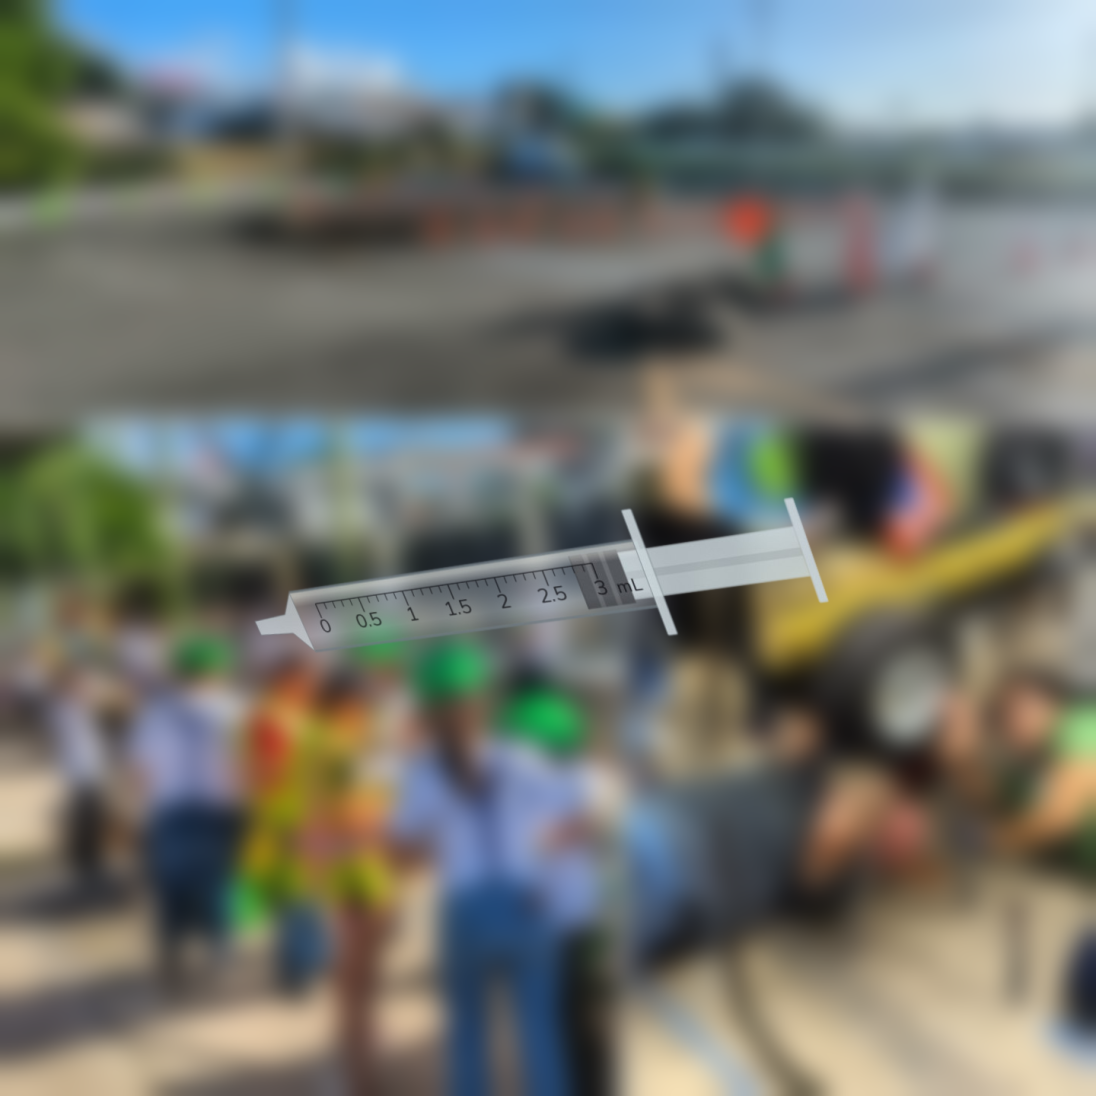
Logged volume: 2.8; mL
